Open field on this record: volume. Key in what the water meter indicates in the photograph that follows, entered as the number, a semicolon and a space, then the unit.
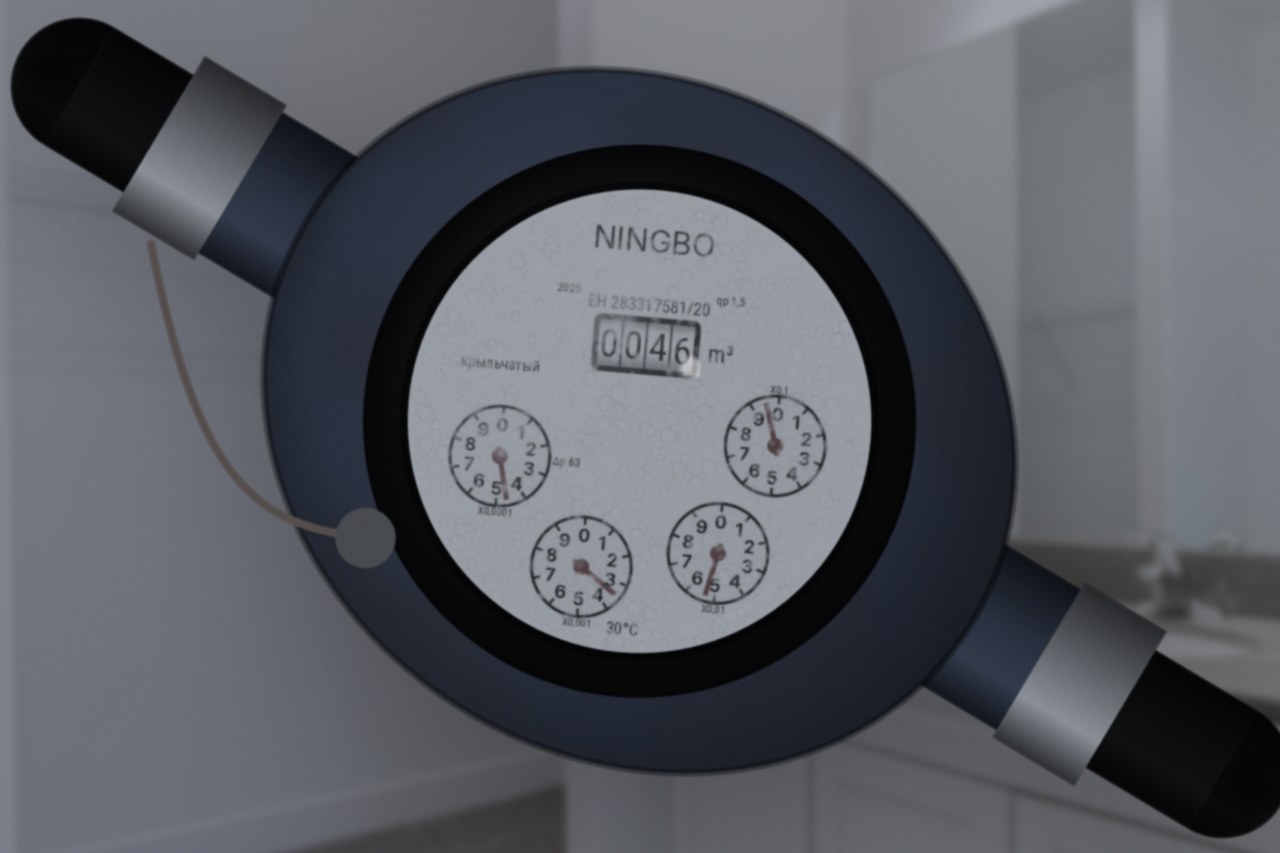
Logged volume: 45.9534; m³
